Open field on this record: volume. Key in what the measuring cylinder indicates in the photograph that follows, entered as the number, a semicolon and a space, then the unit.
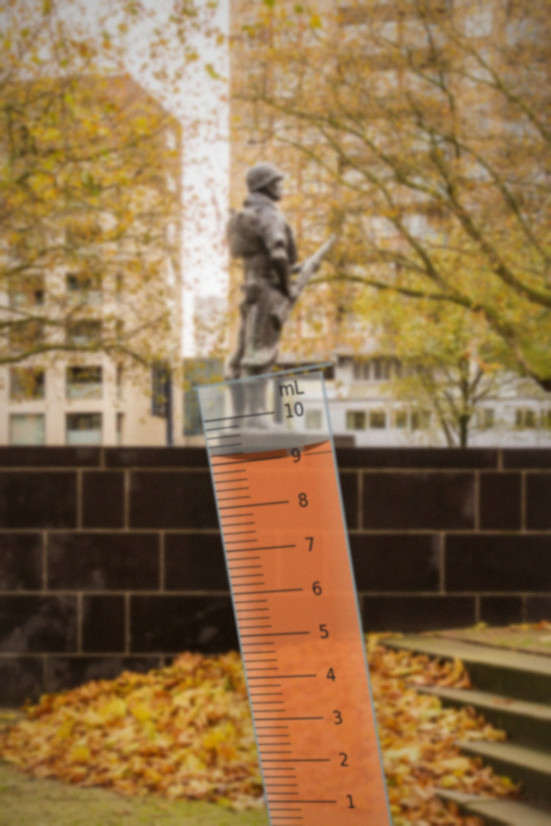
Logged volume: 9; mL
